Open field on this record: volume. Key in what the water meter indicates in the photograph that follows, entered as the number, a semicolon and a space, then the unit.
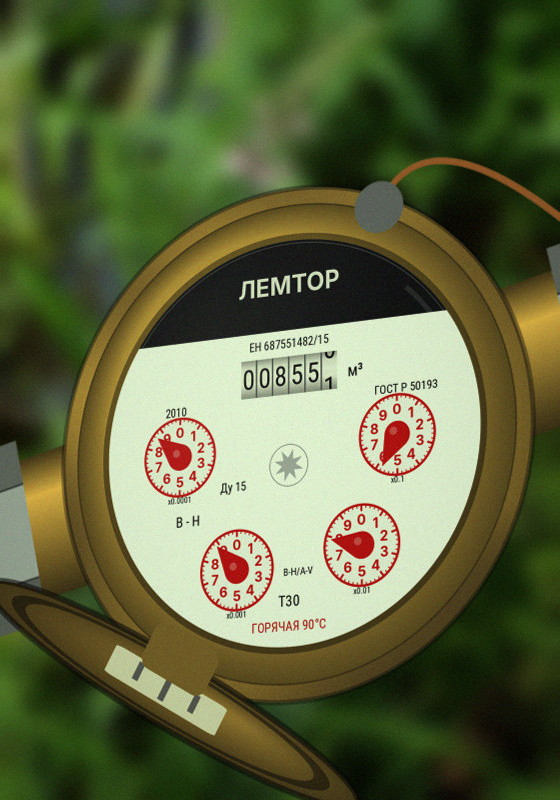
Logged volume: 8550.5788; m³
